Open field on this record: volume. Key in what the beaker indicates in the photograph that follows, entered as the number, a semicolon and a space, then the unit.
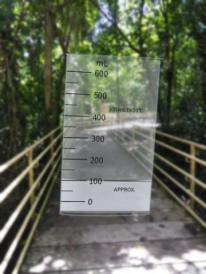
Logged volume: 100; mL
